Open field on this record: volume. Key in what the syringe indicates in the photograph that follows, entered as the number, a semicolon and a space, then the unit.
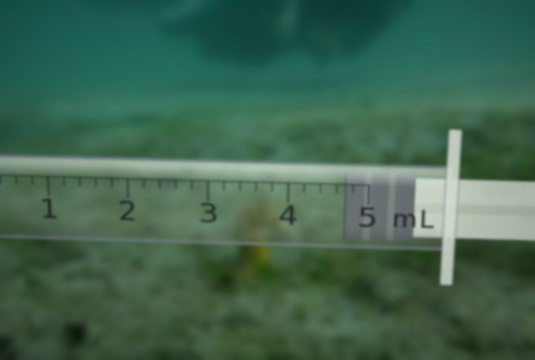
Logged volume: 4.7; mL
